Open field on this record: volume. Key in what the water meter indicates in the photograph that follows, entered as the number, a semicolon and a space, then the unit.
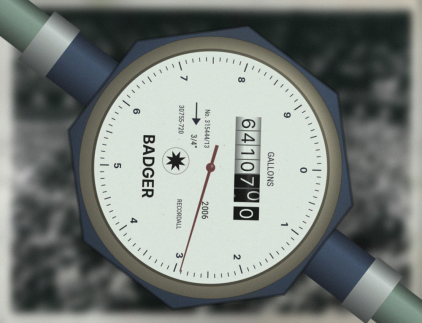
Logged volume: 6410702.9; gal
